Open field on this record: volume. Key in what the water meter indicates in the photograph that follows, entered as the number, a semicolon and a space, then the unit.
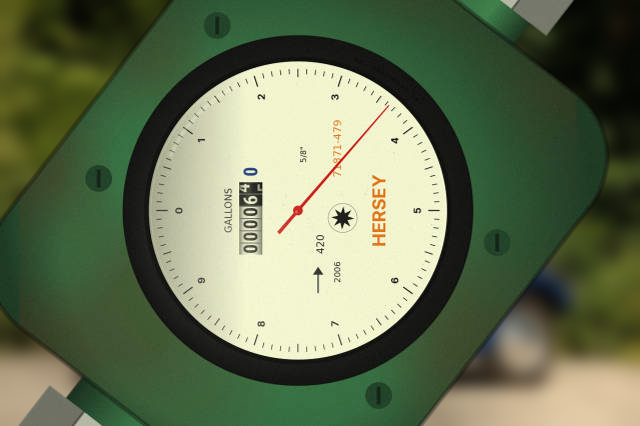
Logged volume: 643.6; gal
